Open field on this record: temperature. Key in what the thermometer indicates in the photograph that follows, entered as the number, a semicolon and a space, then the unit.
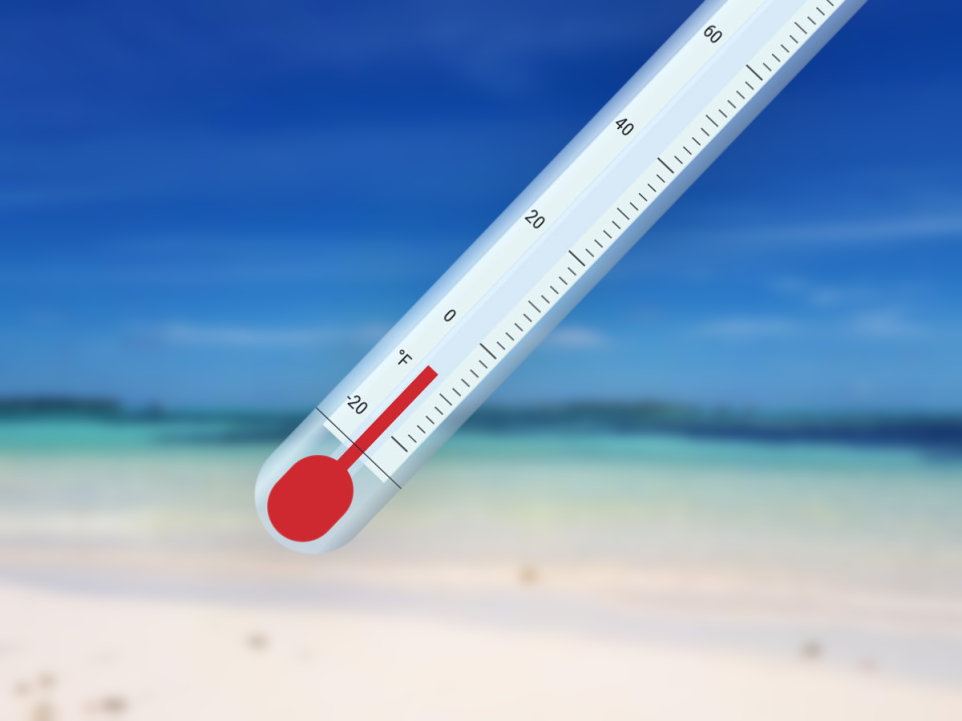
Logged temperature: -8; °F
